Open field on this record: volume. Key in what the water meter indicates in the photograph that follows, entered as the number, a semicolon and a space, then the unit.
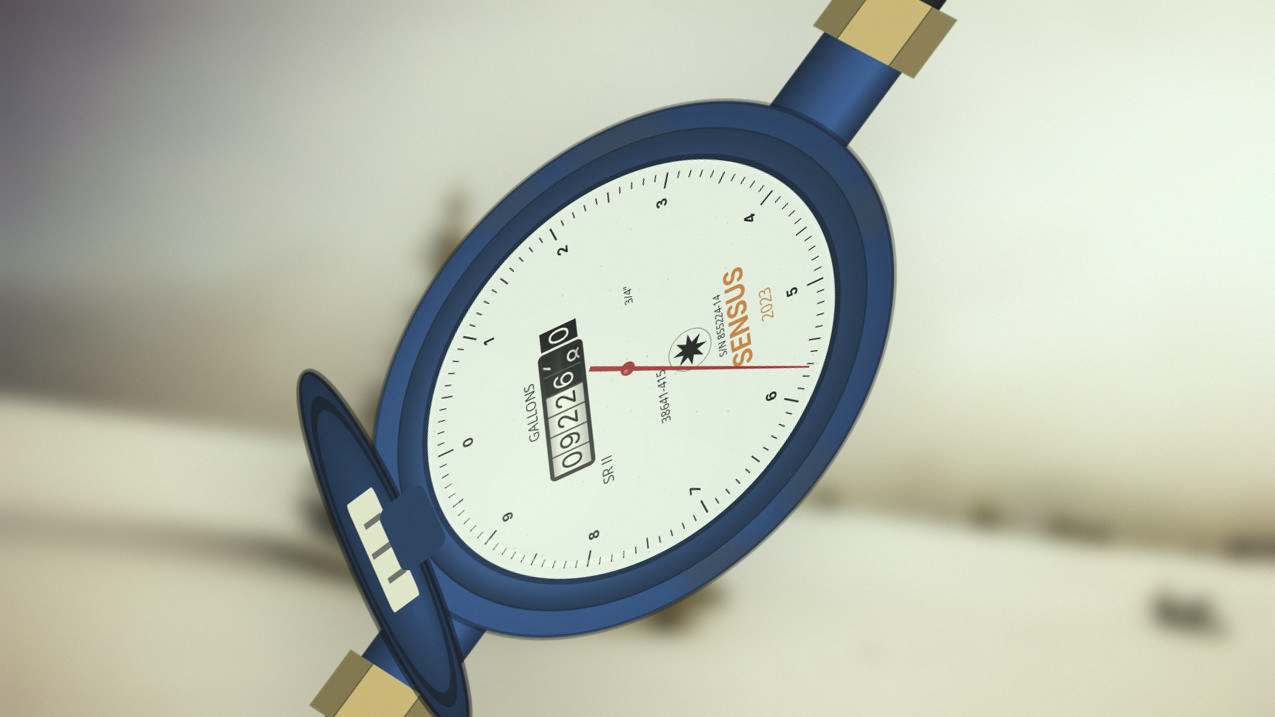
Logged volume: 922675.7; gal
